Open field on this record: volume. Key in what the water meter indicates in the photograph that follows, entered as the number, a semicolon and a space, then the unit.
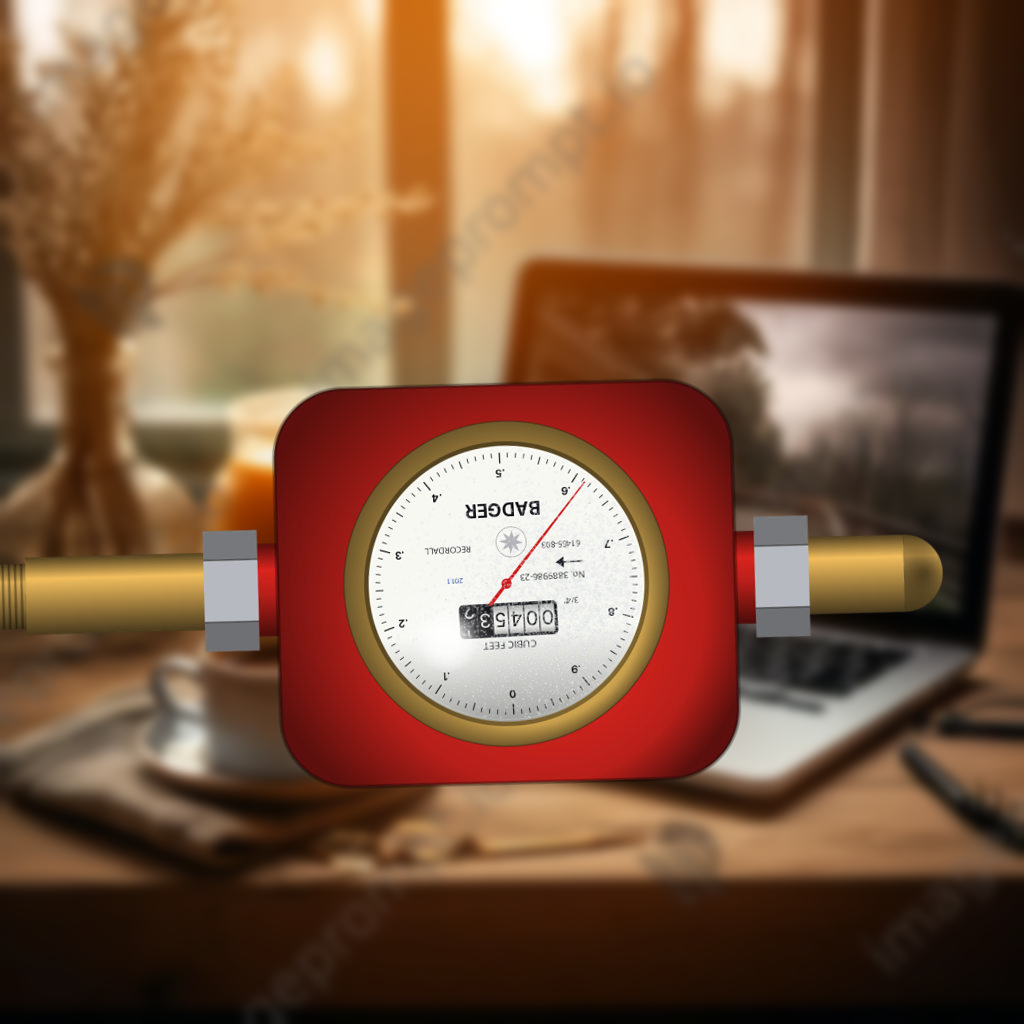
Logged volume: 4531.61; ft³
